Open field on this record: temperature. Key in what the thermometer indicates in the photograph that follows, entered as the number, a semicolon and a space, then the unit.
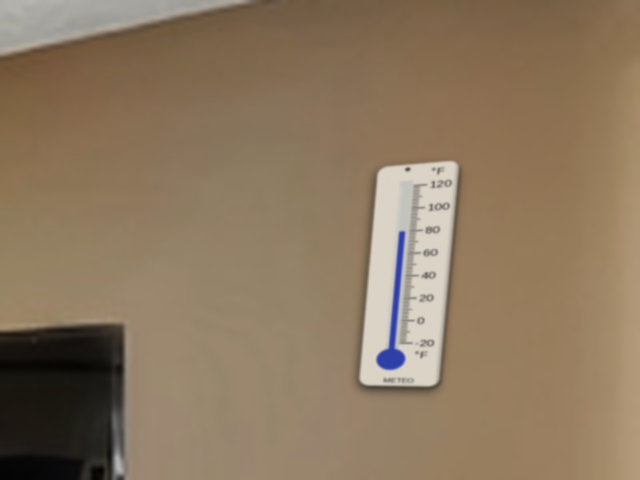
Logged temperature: 80; °F
